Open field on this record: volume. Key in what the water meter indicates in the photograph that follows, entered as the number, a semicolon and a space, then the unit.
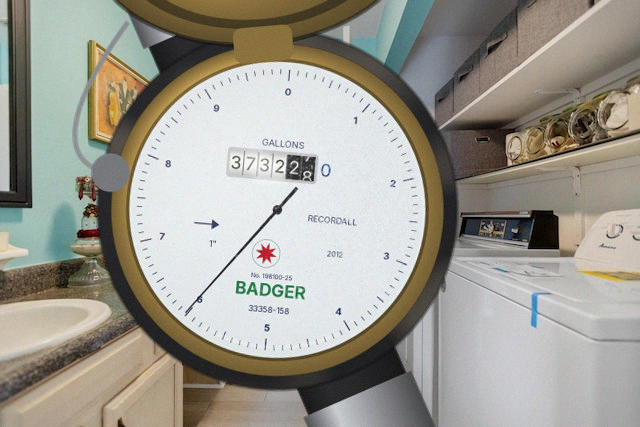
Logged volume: 3732276.0; gal
